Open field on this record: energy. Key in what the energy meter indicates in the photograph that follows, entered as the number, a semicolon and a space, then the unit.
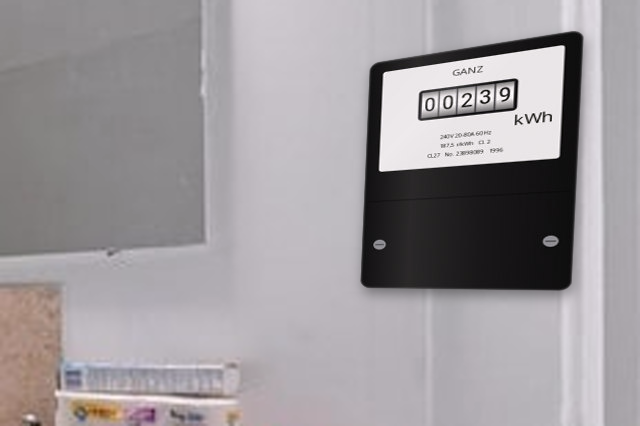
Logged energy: 239; kWh
